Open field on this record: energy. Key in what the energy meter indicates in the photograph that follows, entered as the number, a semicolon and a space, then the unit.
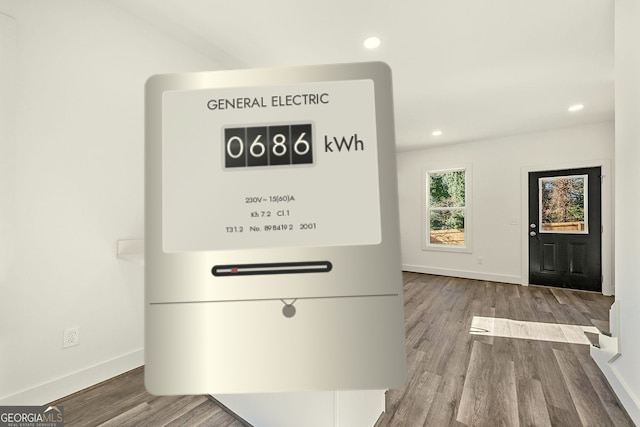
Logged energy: 686; kWh
